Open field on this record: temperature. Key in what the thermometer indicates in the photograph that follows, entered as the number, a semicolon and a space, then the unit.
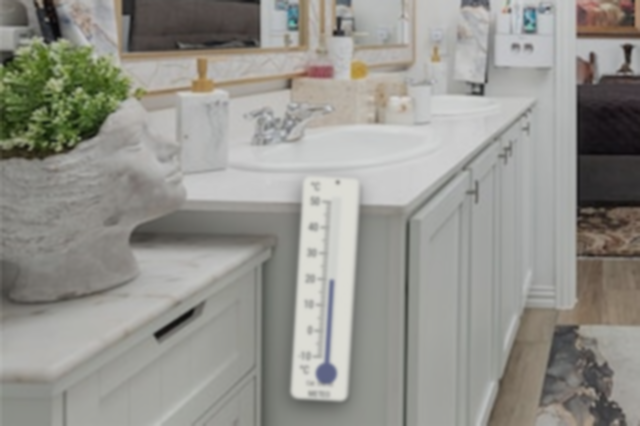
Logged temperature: 20; °C
